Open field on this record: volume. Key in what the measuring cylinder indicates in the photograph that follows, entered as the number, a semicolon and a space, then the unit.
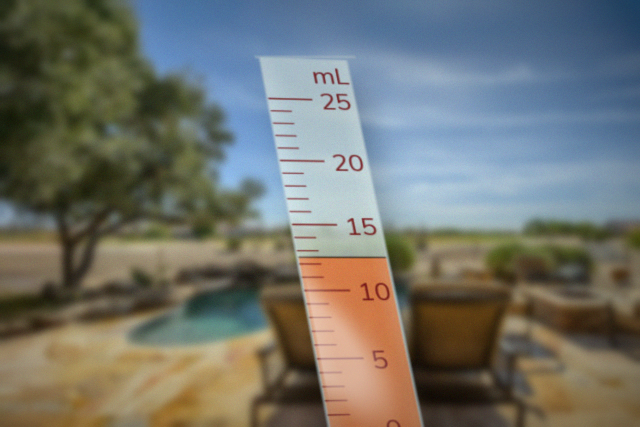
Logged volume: 12.5; mL
